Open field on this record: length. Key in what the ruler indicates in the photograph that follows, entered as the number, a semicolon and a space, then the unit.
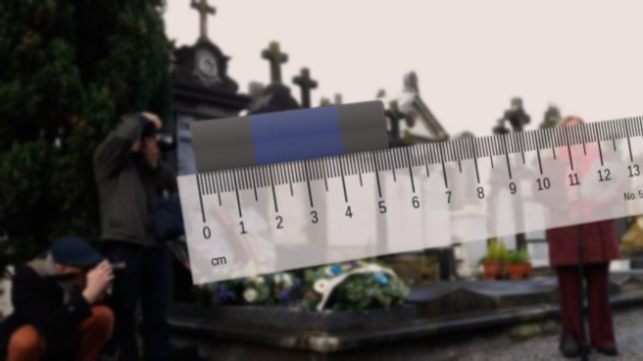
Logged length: 5.5; cm
